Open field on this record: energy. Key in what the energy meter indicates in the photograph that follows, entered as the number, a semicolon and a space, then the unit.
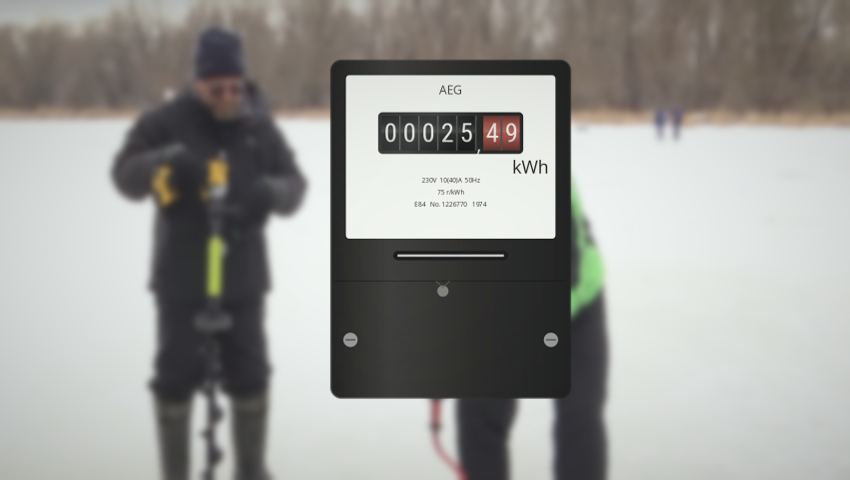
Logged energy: 25.49; kWh
